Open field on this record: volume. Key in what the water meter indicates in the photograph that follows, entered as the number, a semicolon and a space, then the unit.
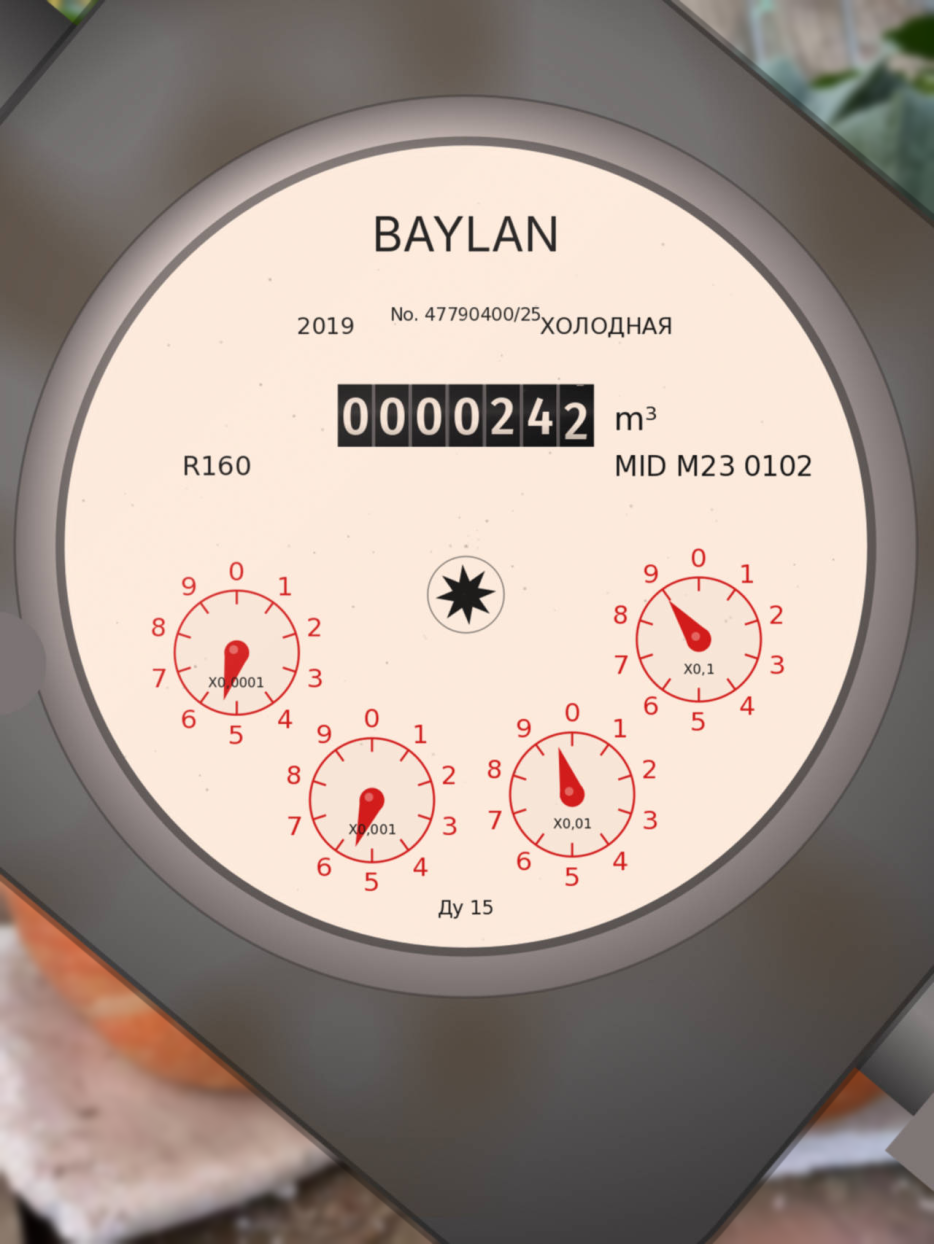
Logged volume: 241.8955; m³
